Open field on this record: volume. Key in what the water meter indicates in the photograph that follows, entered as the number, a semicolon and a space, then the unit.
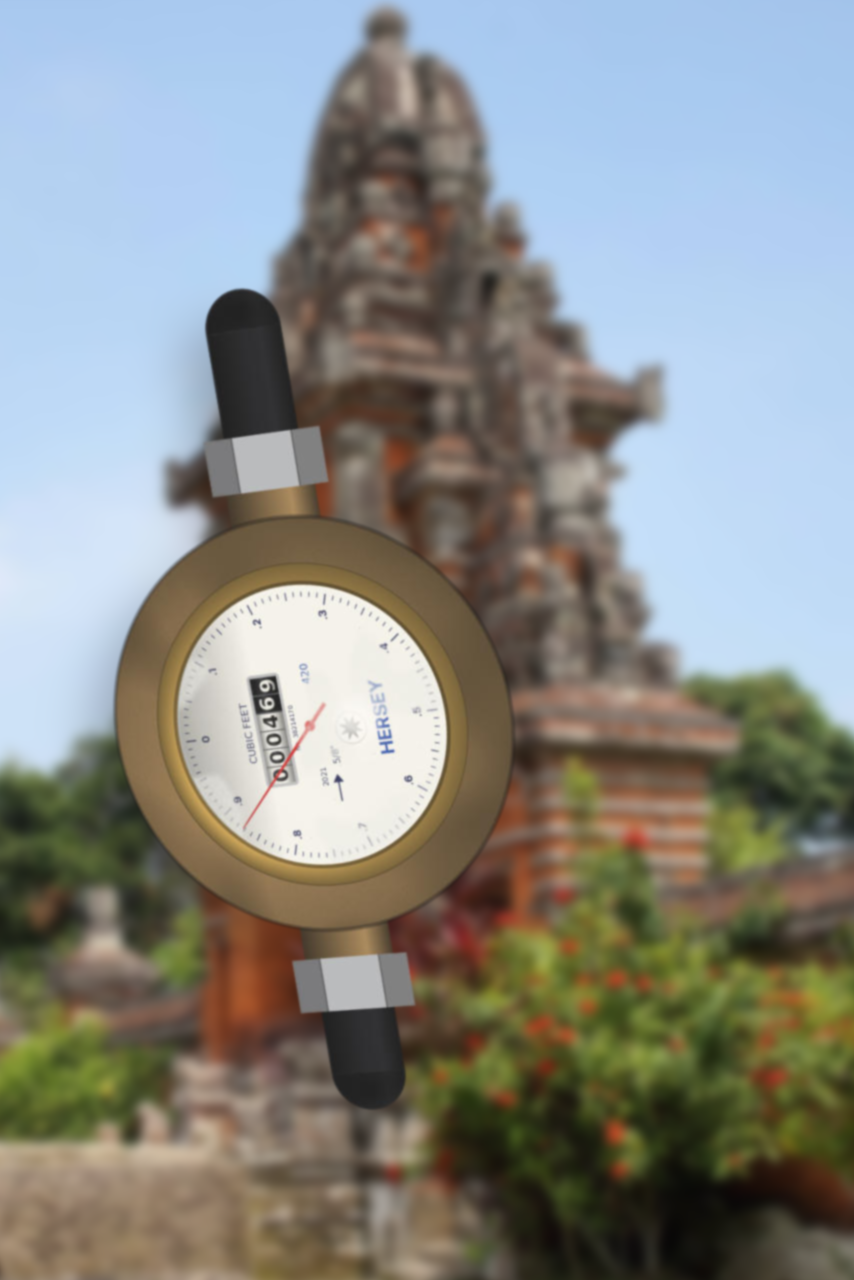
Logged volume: 468.87; ft³
